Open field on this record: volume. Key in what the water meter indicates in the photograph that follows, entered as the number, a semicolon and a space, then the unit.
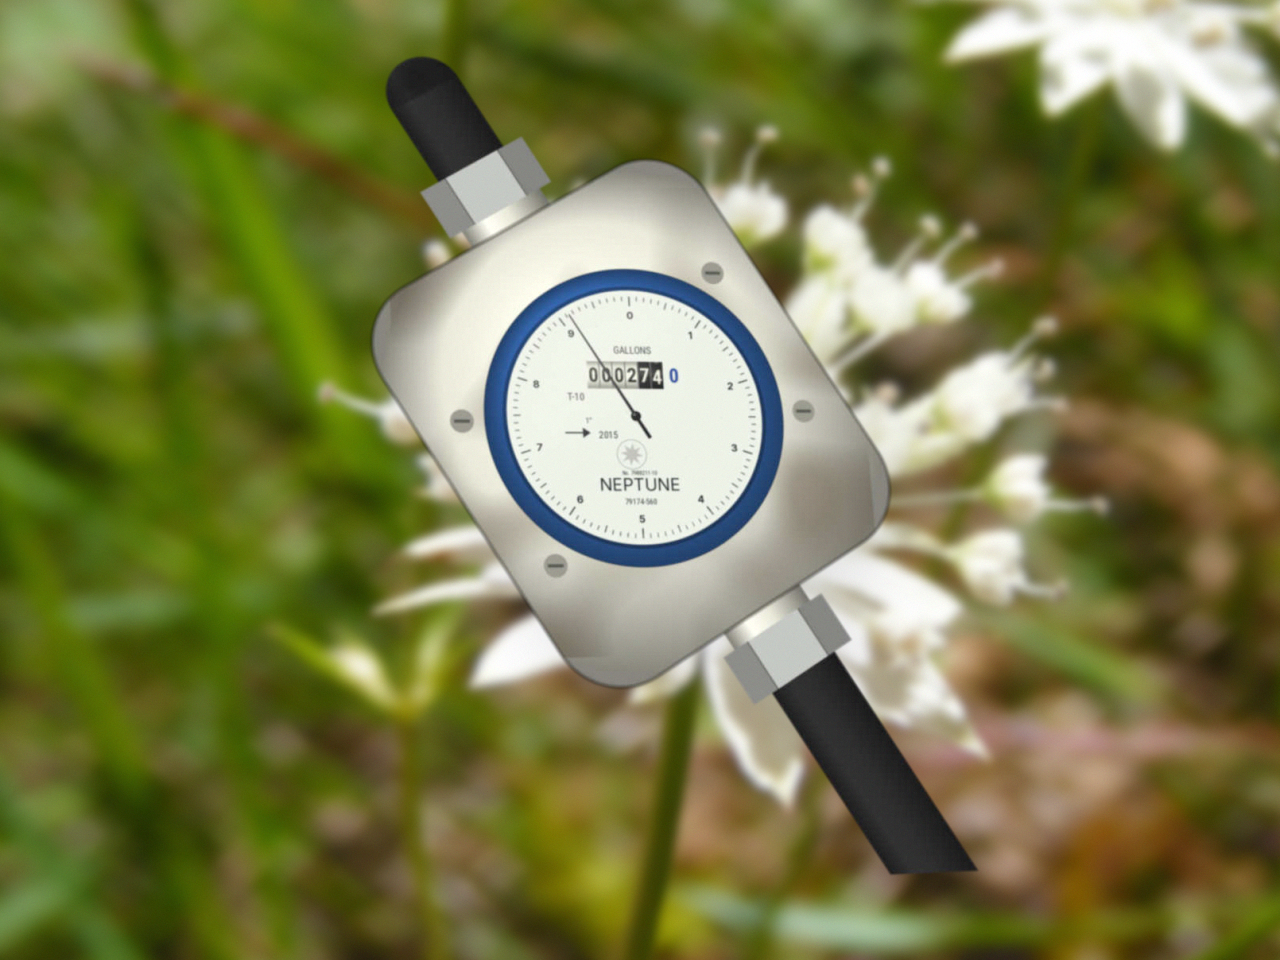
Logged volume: 2739.1; gal
